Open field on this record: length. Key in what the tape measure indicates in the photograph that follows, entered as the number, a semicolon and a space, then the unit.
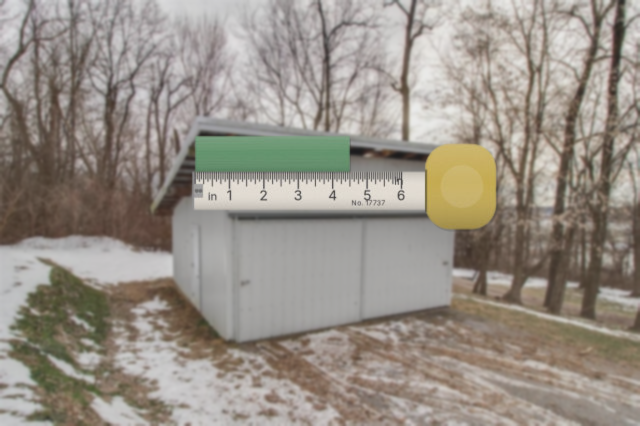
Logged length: 4.5; in
